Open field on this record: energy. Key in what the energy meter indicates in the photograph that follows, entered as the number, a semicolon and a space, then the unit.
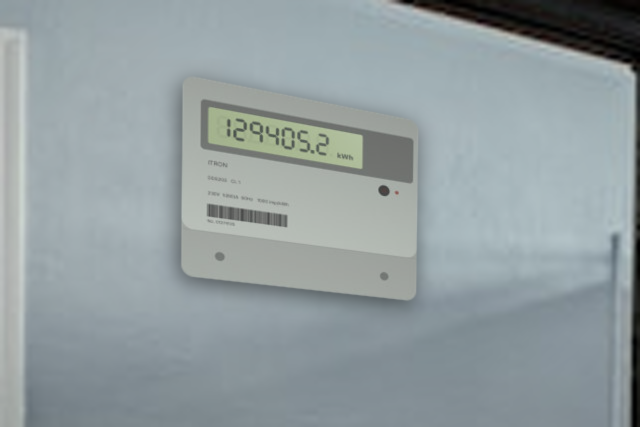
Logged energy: 129405.2; kWh
